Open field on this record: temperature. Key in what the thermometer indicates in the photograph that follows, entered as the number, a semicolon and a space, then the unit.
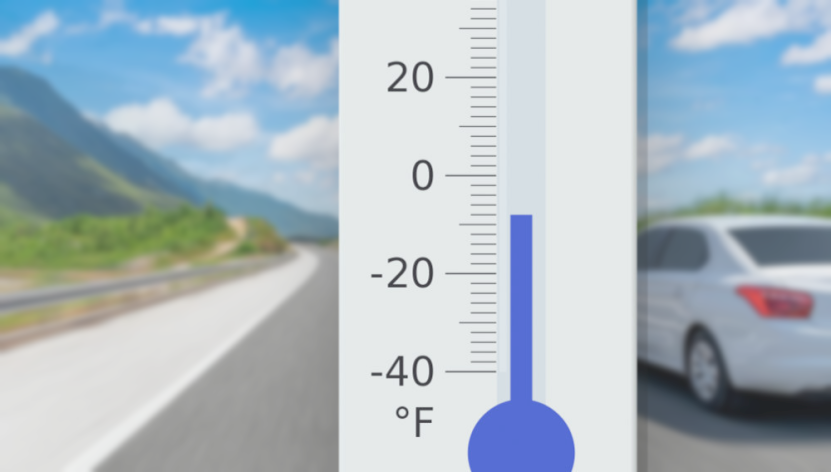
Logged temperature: -8; °F
